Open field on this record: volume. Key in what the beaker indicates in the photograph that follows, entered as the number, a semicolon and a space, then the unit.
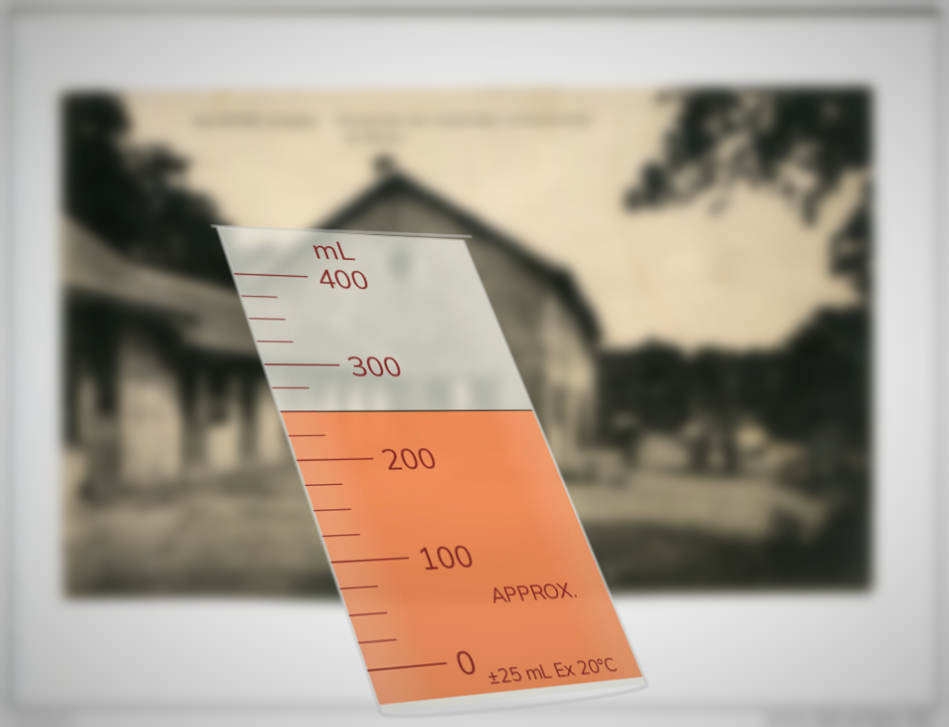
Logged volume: 250; mL
